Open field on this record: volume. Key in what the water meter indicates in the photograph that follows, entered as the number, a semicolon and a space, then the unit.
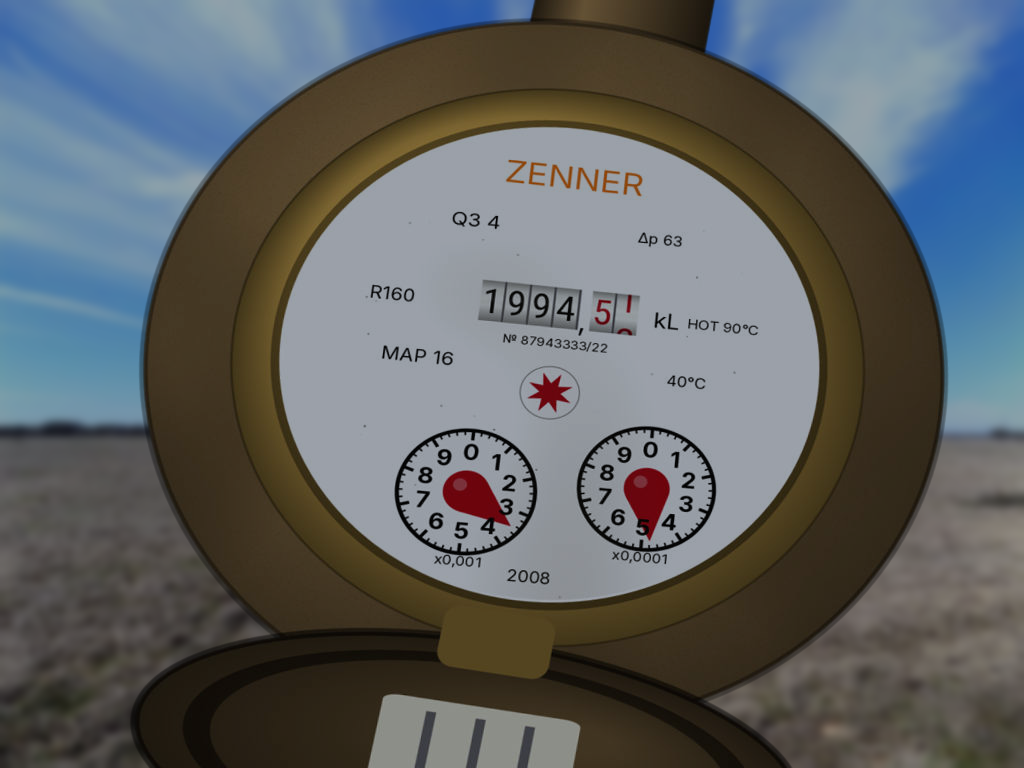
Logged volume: 1994.5134; kL
